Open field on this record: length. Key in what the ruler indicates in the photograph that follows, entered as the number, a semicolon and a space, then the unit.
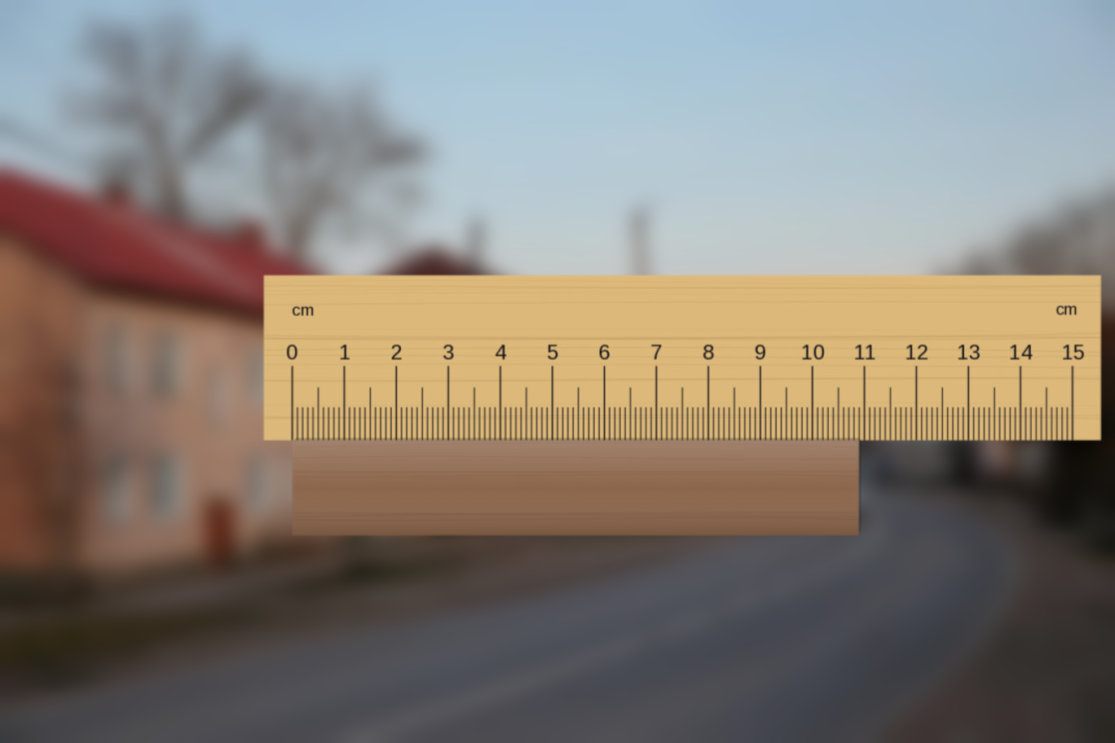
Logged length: 10.9; cm
